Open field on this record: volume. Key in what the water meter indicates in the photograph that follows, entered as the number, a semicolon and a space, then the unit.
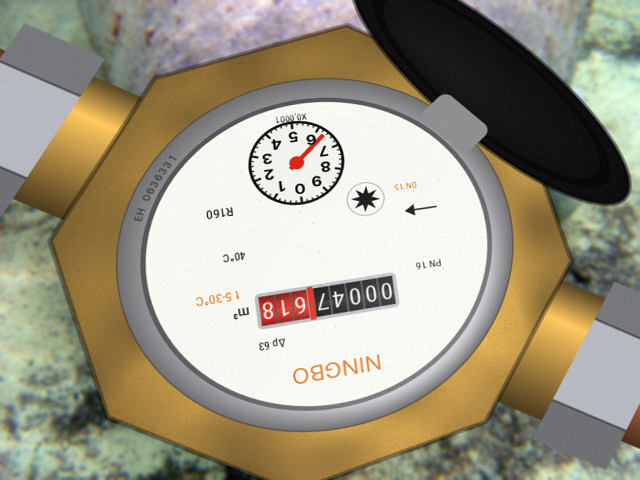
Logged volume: 47.6186; m³
